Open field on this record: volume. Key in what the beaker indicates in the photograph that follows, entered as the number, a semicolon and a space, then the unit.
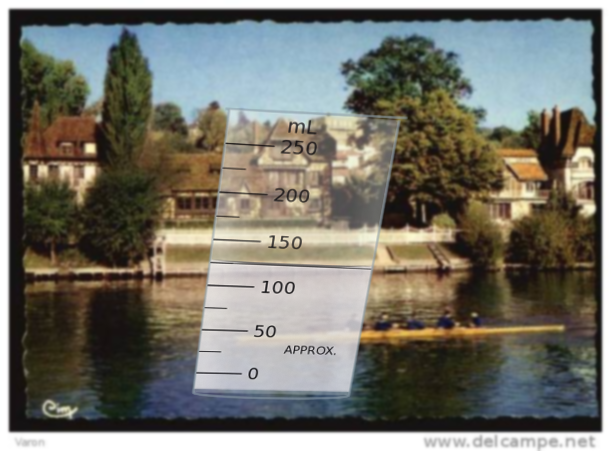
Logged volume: 125; mL
